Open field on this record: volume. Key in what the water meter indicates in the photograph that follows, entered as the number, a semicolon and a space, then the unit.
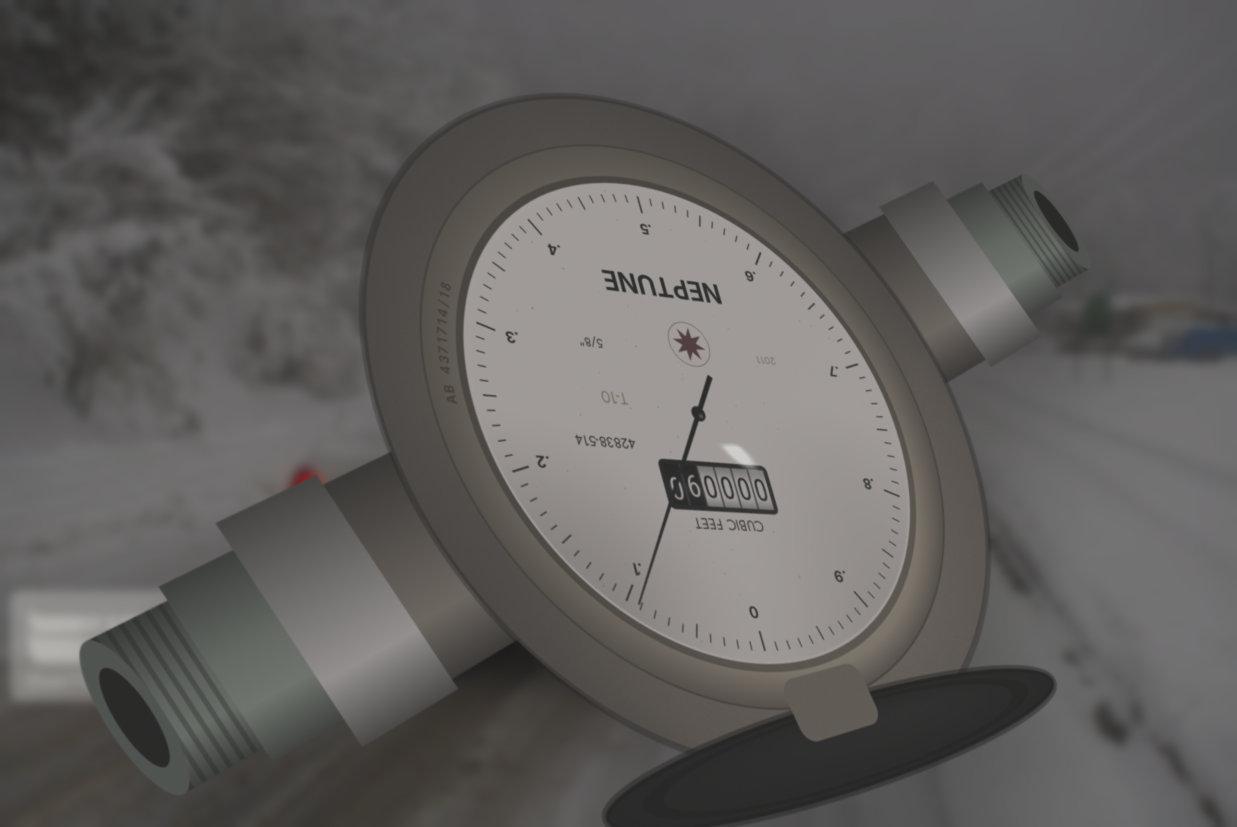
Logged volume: 90.09; ft³
